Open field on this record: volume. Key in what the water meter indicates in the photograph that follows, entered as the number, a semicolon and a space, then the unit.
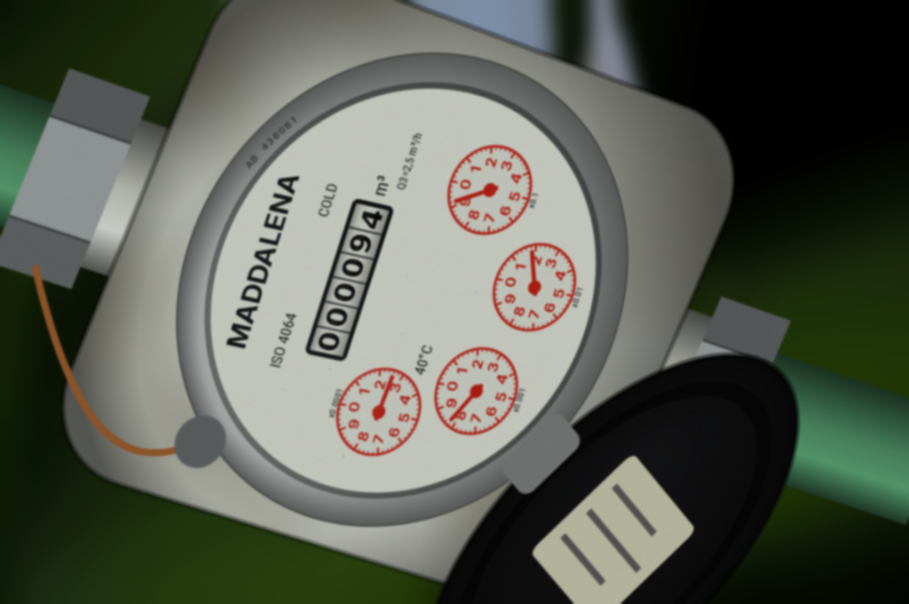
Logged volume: 93.9182; m³
